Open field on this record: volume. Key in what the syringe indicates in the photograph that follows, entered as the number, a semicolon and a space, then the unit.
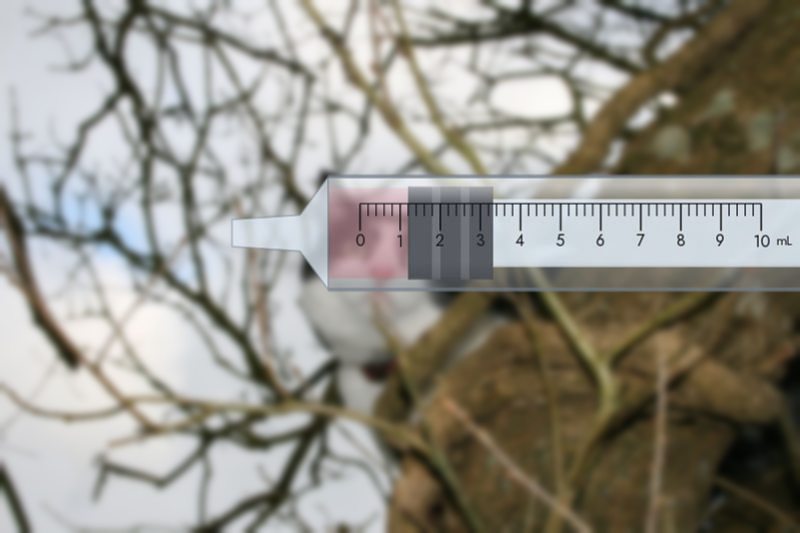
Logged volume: 1.2; mL
